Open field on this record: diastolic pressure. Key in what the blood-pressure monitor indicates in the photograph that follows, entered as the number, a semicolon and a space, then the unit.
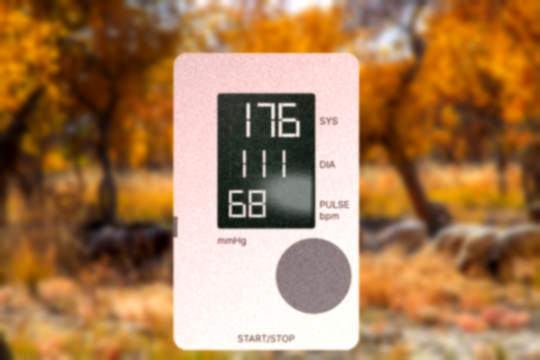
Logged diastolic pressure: 111; mmHg
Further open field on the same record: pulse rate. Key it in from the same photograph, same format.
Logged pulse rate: 68; bpm
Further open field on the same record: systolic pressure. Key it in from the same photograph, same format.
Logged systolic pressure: 176; mmHg
